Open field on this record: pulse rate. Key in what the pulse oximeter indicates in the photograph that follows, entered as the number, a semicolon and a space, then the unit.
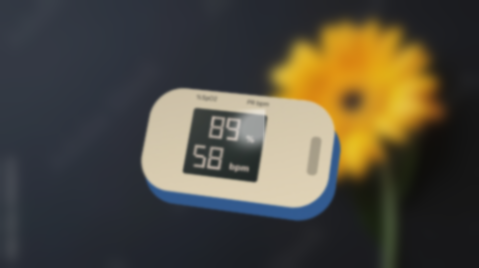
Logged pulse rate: 58; bpm
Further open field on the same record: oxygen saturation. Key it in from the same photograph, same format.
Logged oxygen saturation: 89; %
